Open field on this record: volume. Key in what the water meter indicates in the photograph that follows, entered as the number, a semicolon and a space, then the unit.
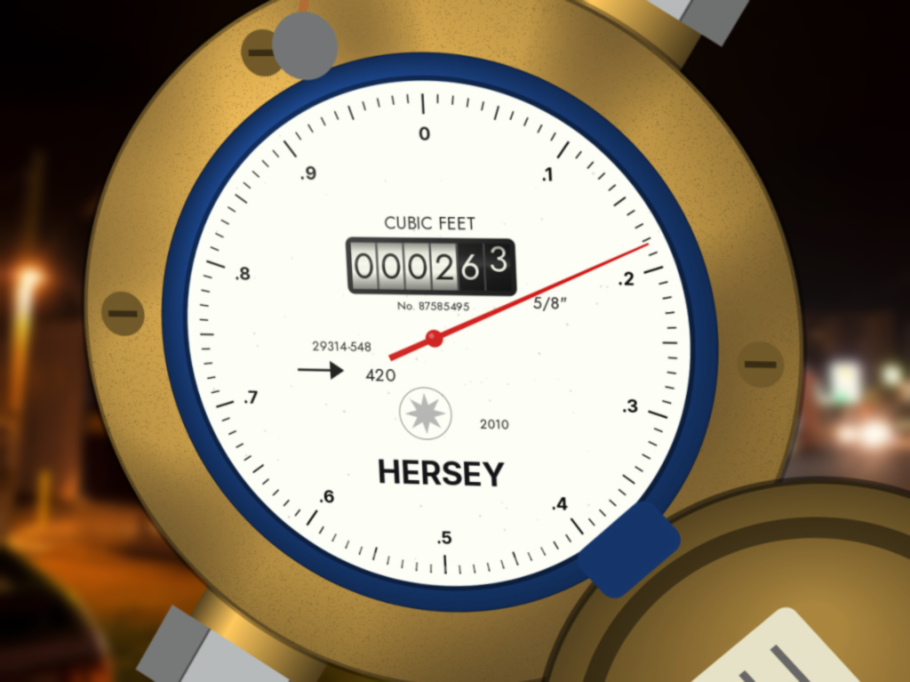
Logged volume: 263.18; ft³
